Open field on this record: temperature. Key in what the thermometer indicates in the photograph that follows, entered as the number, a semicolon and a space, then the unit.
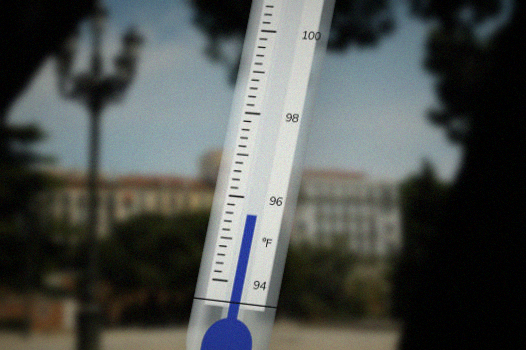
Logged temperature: 95.6; °F
